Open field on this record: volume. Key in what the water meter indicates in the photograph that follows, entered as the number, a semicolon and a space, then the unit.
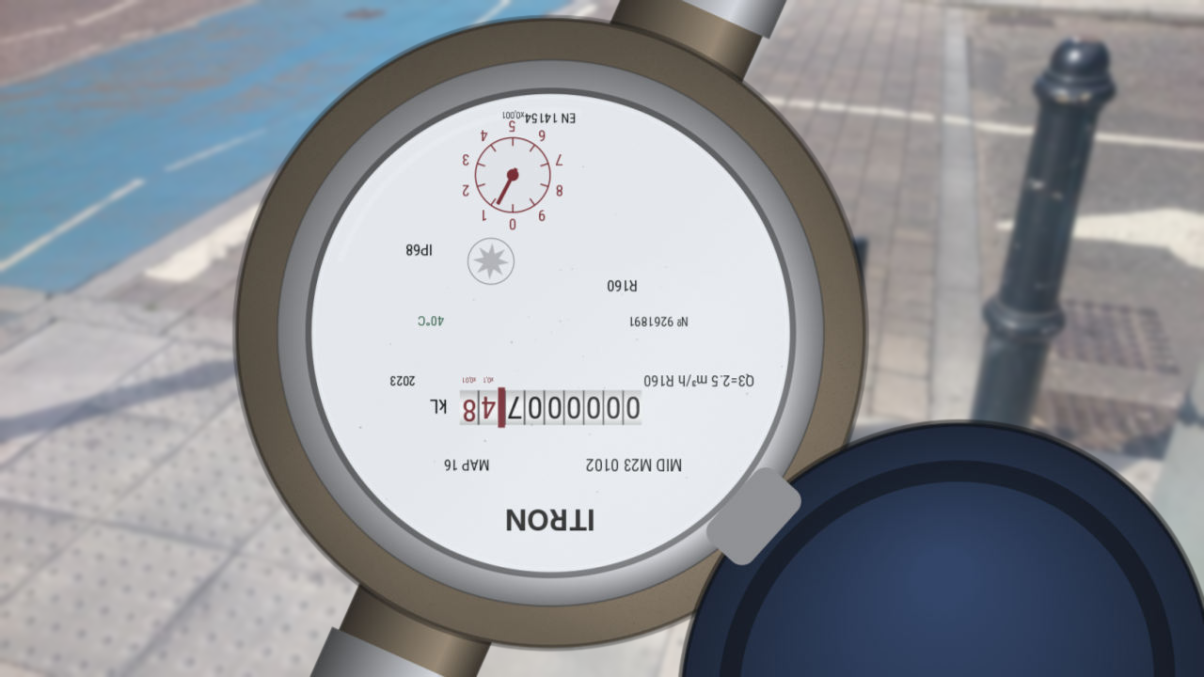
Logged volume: 7.480; kL
